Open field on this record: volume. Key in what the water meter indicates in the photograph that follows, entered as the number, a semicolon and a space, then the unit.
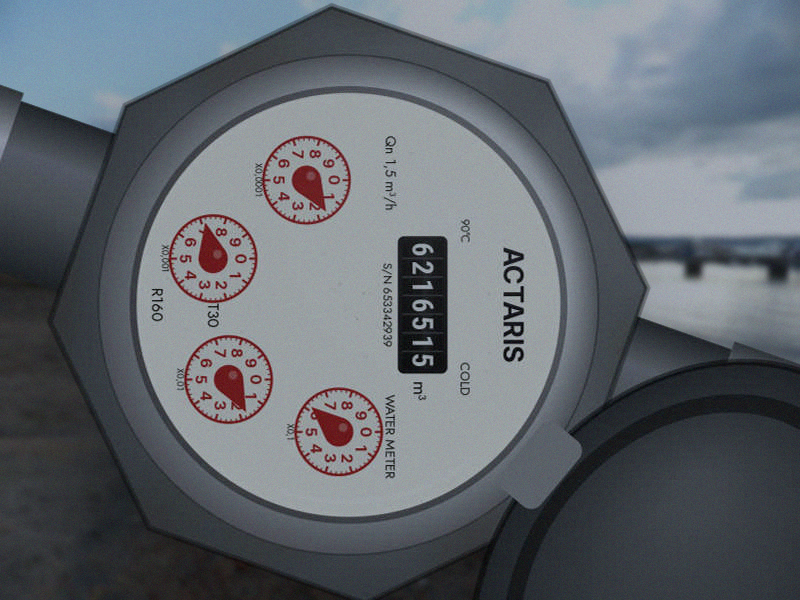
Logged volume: 6216515.6171; m³
